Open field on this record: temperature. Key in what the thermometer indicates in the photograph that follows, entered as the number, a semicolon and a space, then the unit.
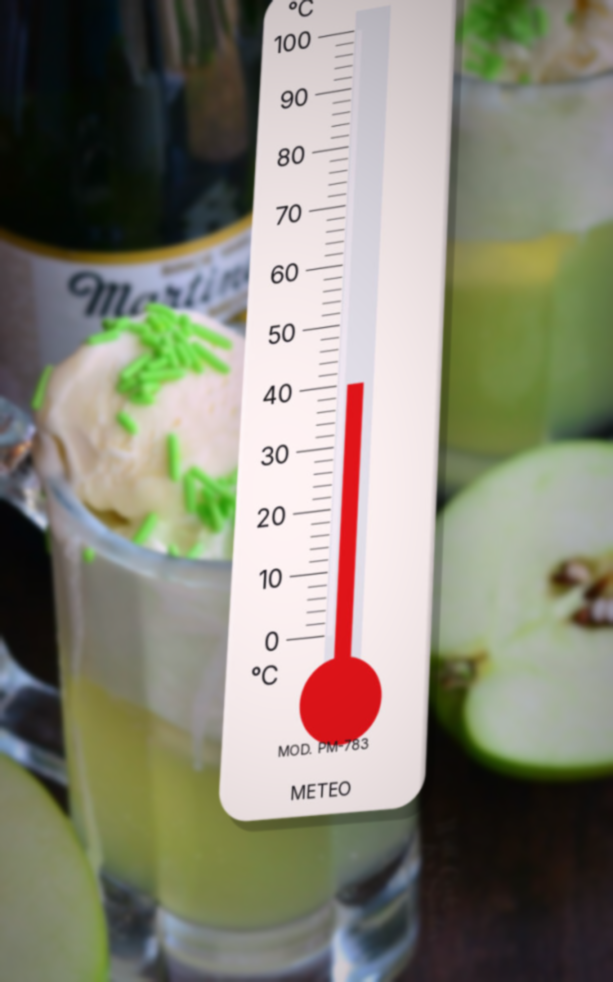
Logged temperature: 40; °C
